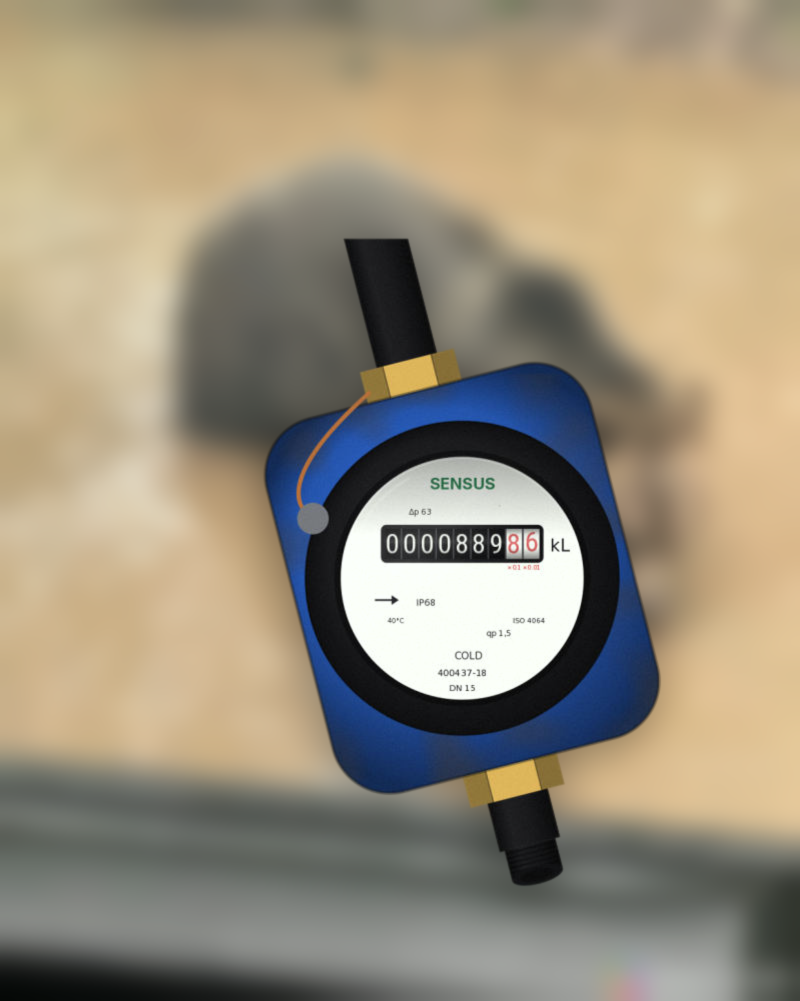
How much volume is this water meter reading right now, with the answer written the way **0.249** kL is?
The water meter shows **889.86** kL
